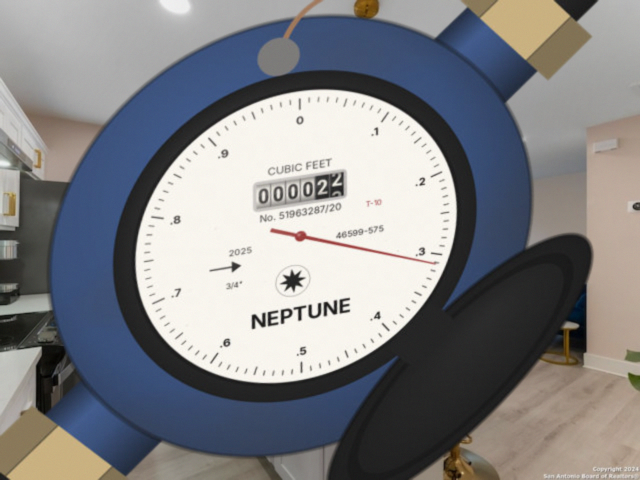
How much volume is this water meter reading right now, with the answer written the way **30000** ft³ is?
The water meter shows **22.31** ft³
